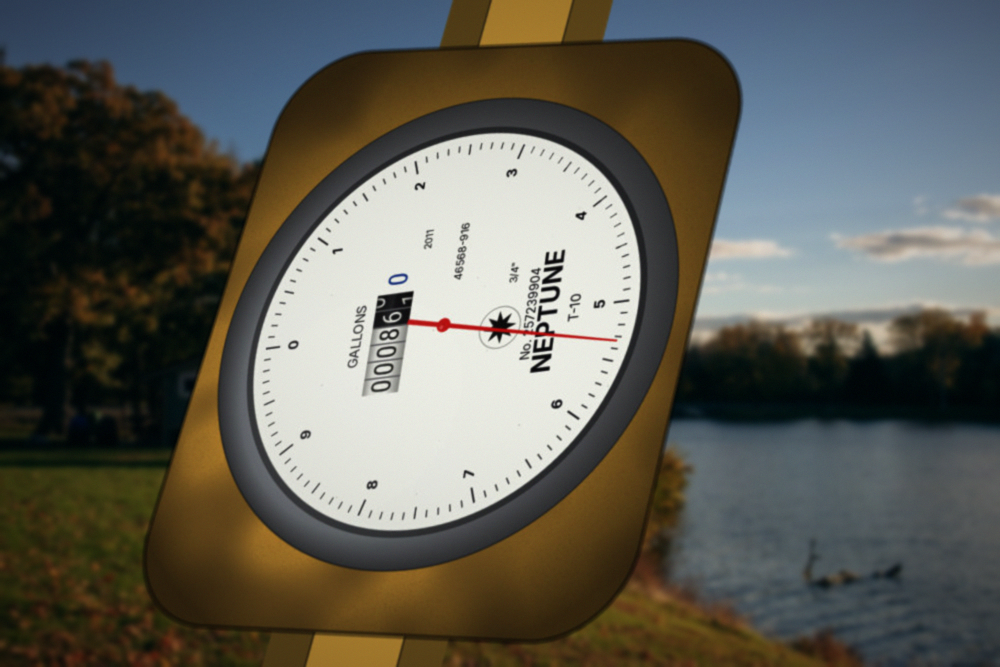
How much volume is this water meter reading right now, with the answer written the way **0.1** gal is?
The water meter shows **8605.3** gal
